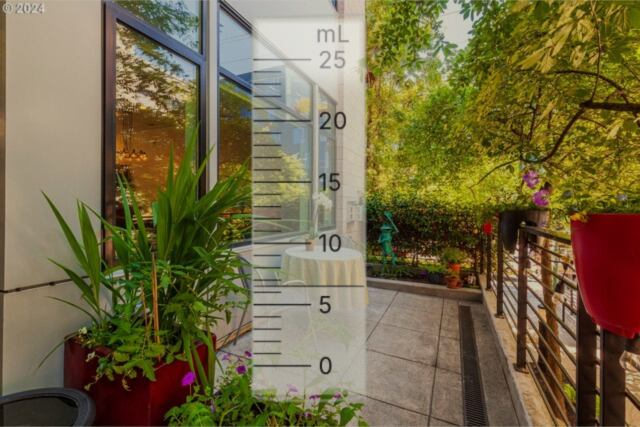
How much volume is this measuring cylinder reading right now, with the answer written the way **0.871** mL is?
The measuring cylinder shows **6.5** mL
